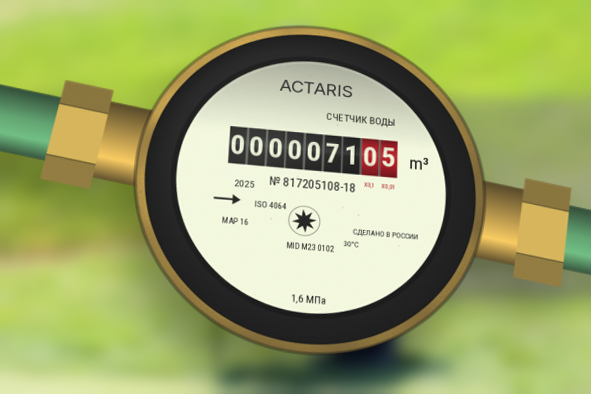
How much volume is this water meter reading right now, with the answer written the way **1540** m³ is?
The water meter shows **71.05** m³
